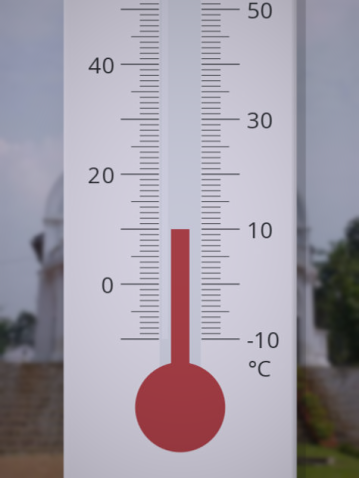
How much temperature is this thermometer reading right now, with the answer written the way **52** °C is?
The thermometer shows **10** °C
